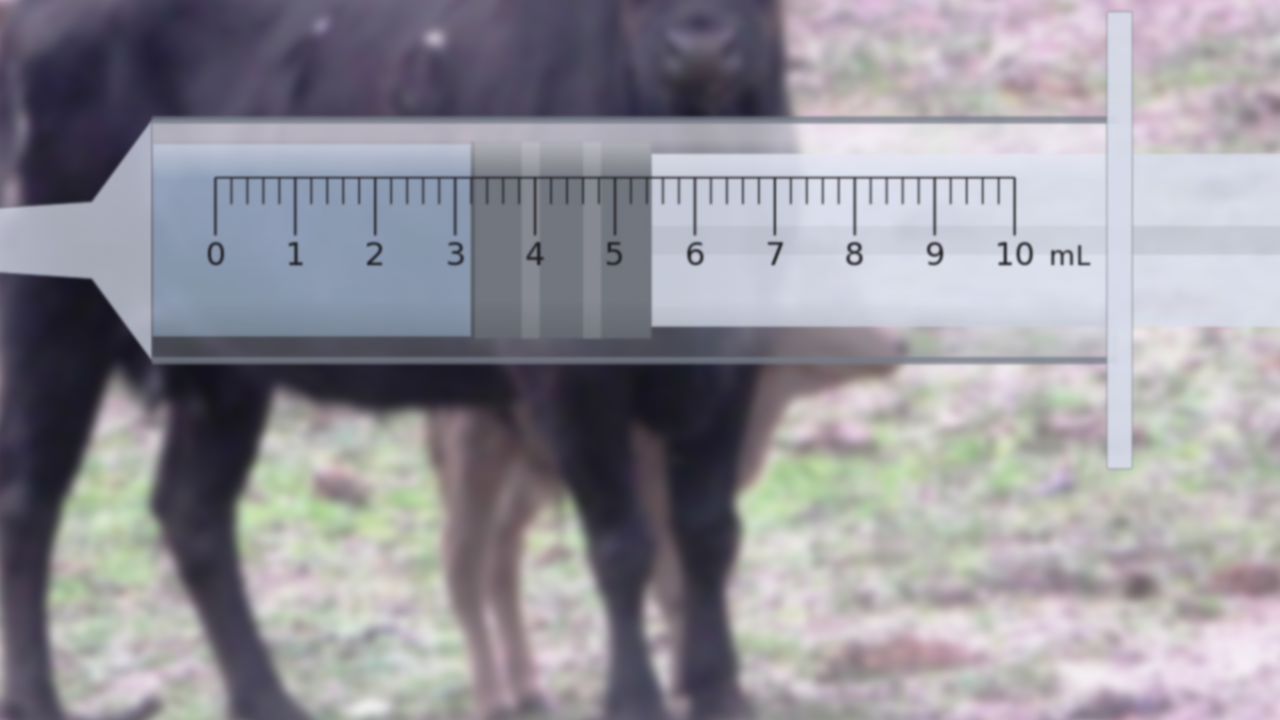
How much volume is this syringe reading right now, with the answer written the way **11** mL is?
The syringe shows **3.2** mL
